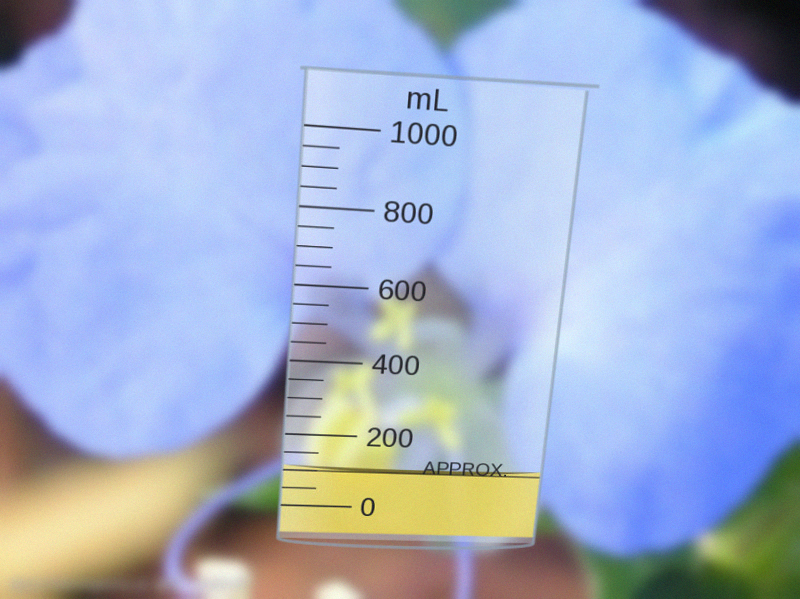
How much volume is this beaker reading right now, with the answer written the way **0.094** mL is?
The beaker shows **100** mL
